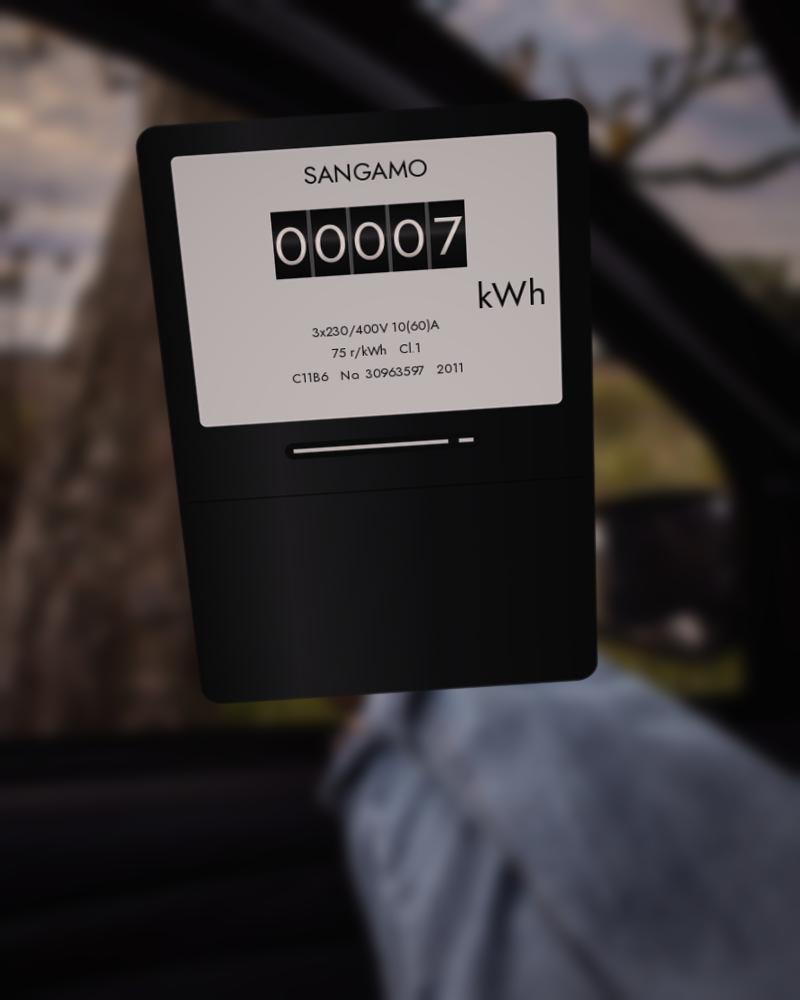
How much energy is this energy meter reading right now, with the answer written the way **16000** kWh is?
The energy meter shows **7** kWh
